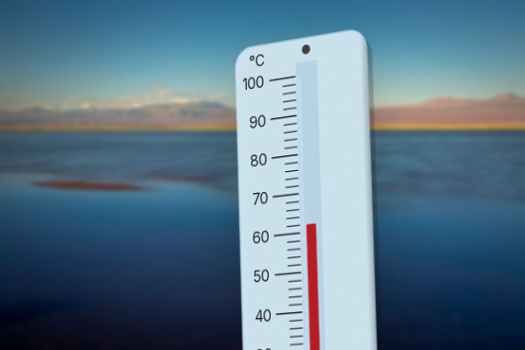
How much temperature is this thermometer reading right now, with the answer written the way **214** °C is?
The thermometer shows **62** °C
